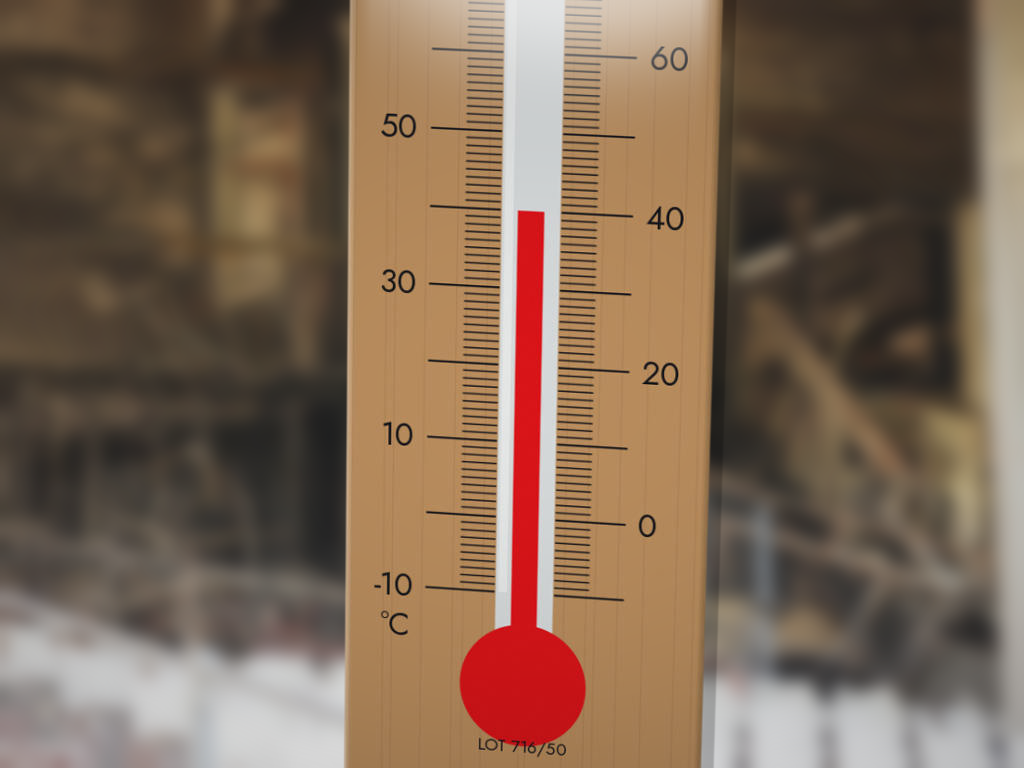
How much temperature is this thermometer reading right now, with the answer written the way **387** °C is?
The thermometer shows **40** °C
